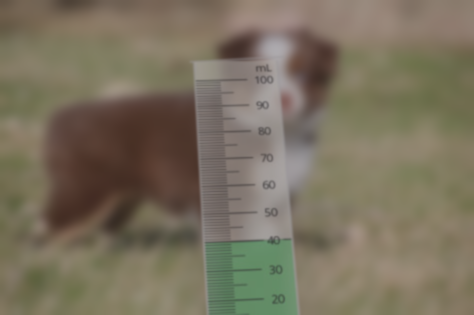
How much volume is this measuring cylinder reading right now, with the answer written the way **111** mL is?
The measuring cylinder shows **40** mL
